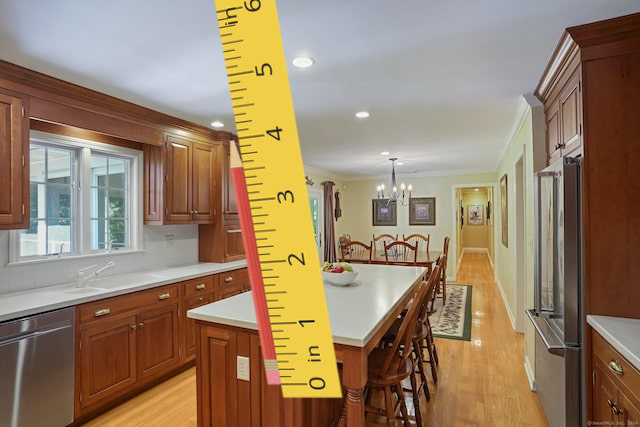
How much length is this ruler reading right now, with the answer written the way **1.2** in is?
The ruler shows **4.125** in
